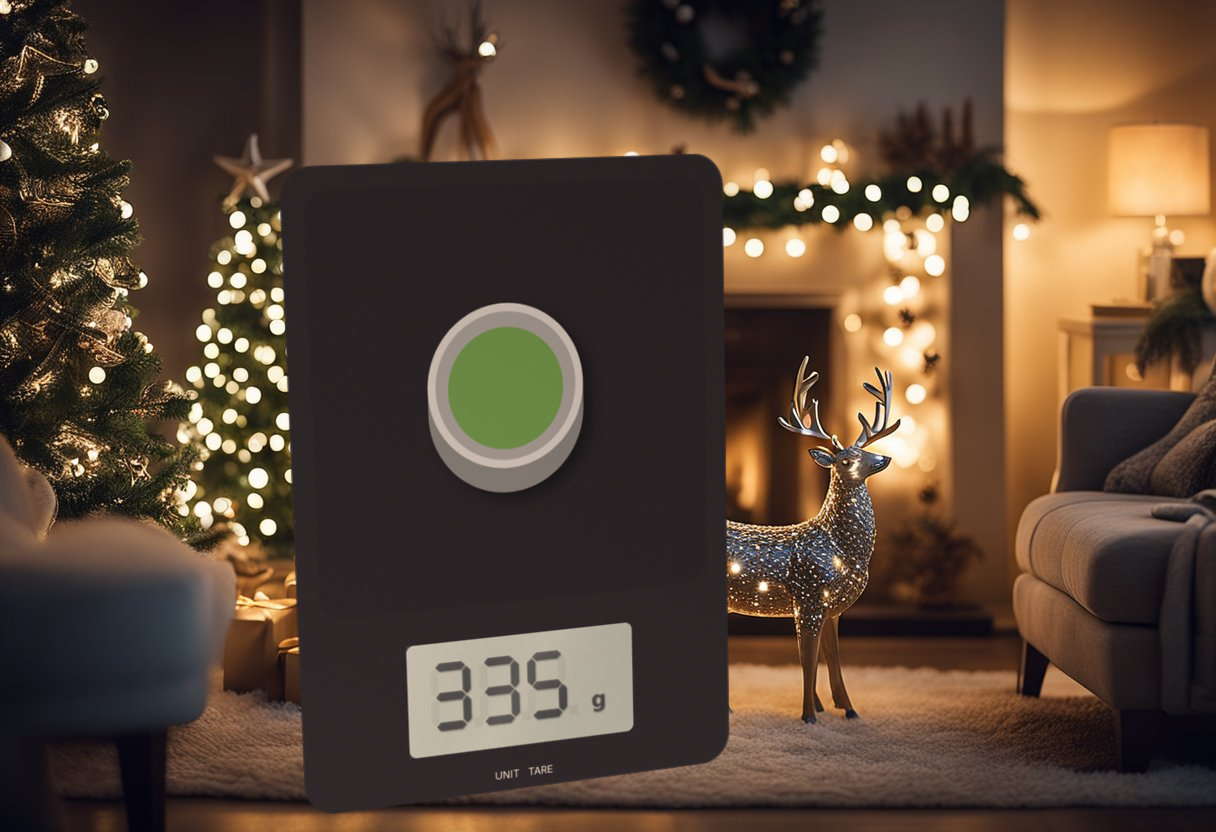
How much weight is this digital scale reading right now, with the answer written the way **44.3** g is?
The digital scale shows **335** g
